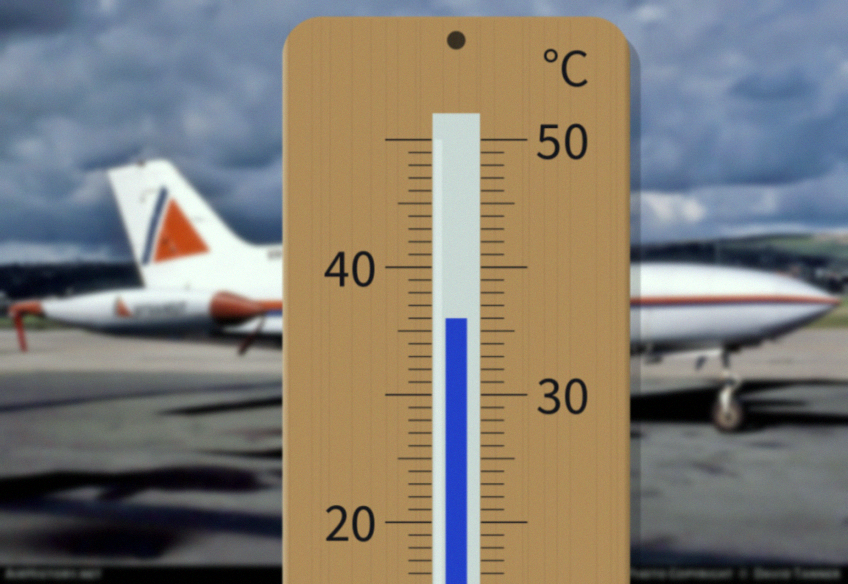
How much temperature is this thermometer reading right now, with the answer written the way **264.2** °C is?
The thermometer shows **36** °C
